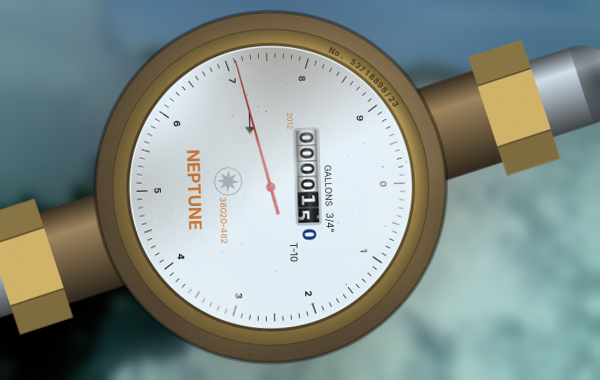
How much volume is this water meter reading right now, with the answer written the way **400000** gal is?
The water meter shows **147.1** gal
